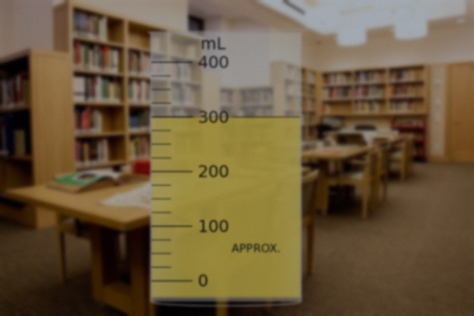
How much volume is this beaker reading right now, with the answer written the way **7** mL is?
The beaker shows **300** mL
